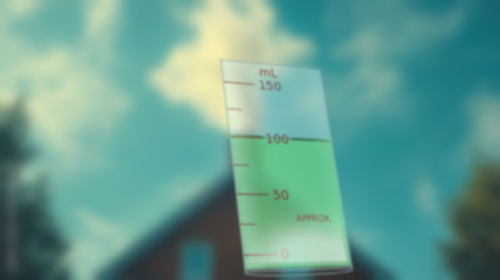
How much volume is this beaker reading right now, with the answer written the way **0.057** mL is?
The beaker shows **100** mL
